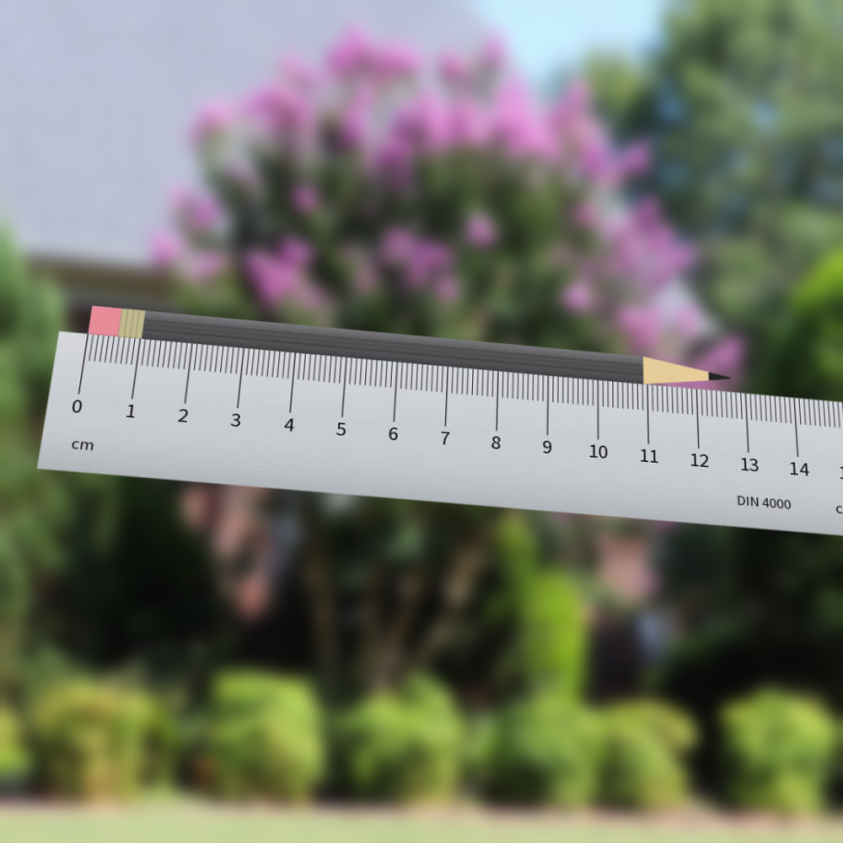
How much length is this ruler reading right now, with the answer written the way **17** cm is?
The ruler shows **12.7** cm
